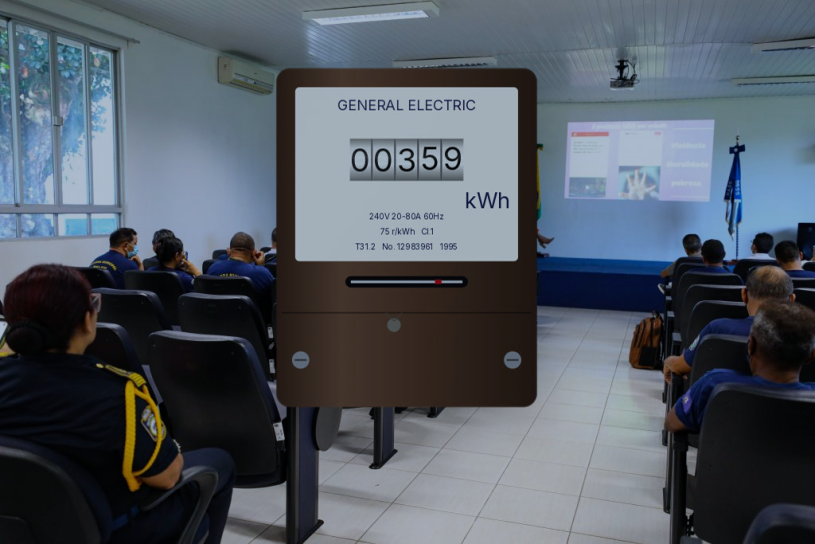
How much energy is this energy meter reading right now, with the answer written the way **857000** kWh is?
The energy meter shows **359** kWh
